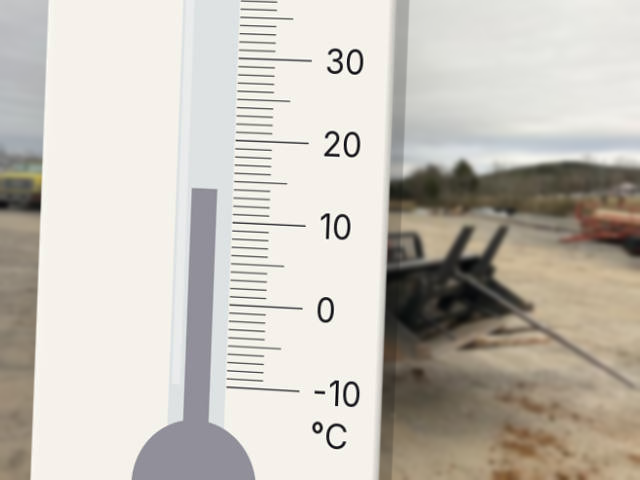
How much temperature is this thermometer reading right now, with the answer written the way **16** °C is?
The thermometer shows **14** °C
